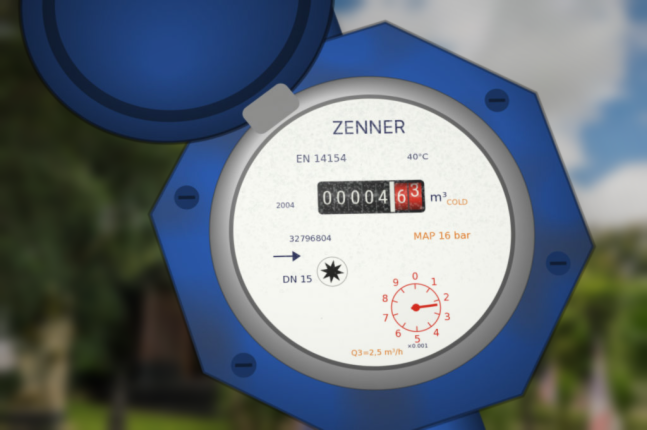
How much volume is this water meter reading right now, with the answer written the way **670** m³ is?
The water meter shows **4.632** m³
